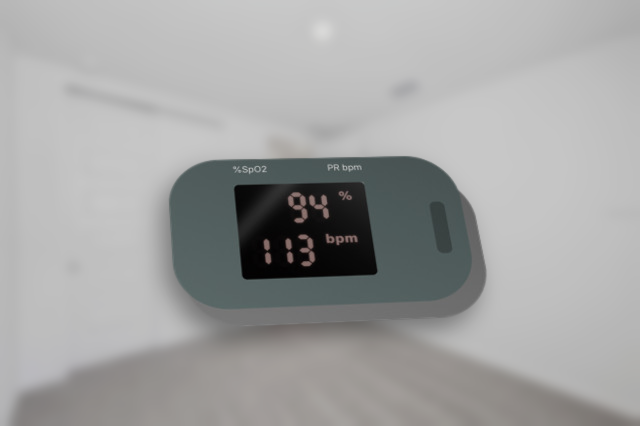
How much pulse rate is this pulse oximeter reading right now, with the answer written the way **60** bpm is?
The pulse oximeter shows **113** bpm
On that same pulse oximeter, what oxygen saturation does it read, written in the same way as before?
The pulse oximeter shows **94** %
